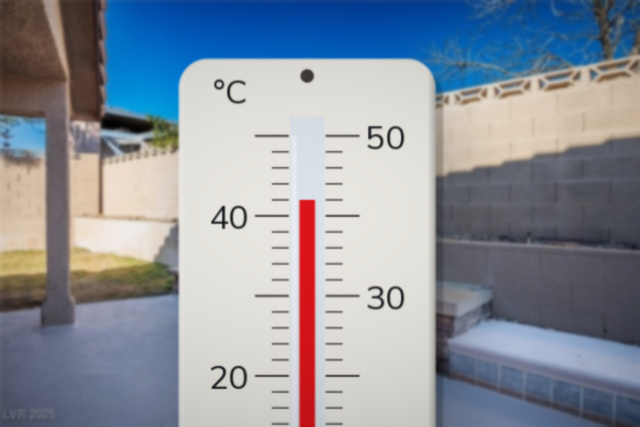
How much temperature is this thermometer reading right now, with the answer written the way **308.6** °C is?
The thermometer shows **42** °C
